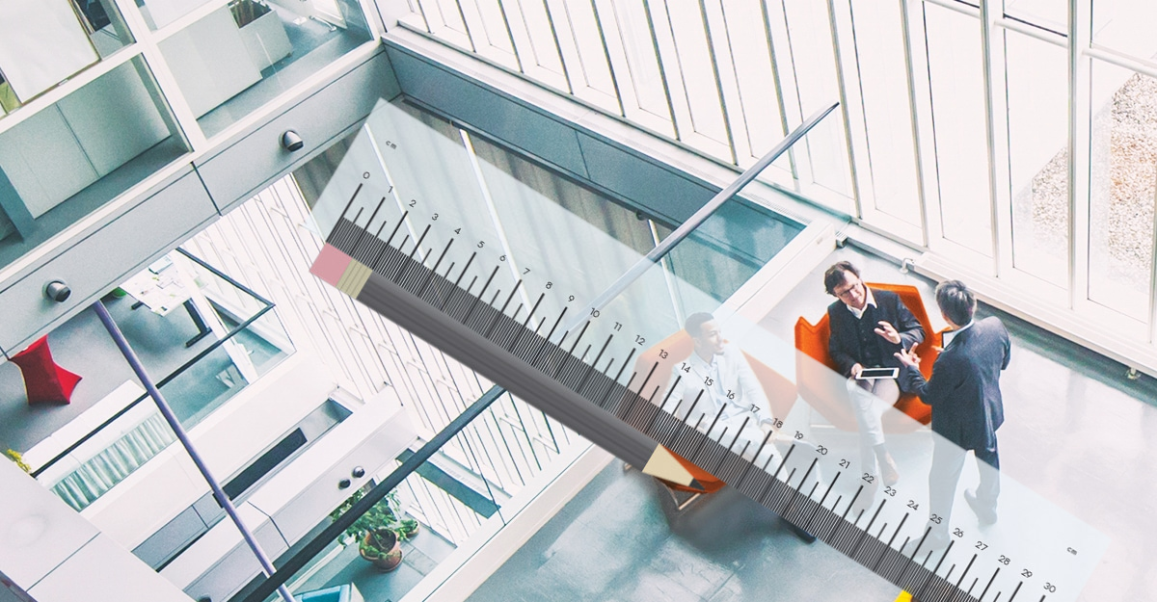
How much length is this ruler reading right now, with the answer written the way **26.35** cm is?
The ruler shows **17** cm
